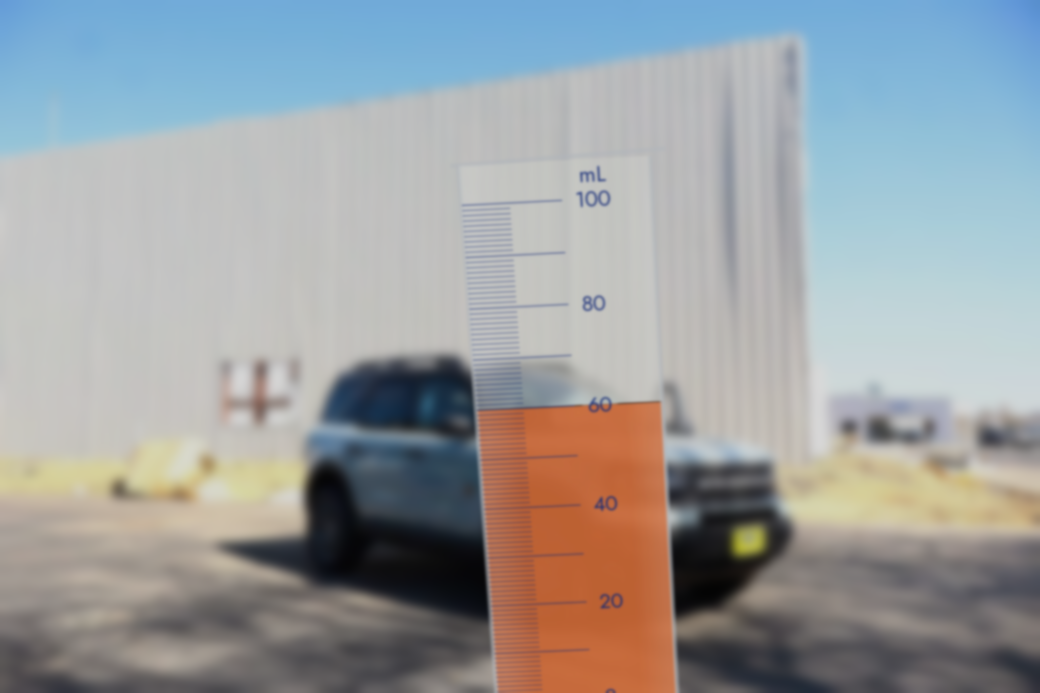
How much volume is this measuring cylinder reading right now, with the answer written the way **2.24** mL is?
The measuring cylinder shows **60** mL
